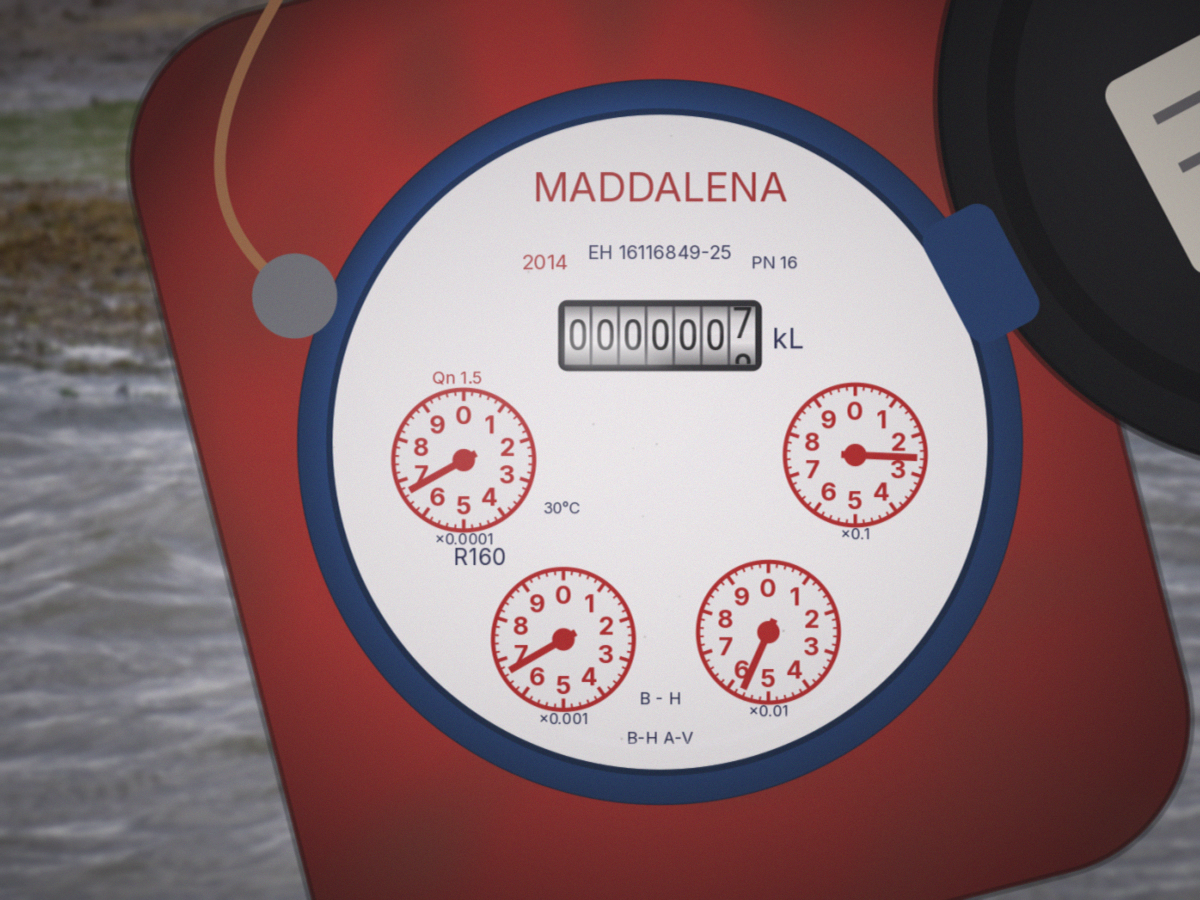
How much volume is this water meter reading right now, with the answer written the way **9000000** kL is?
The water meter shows **7.2566** kL
